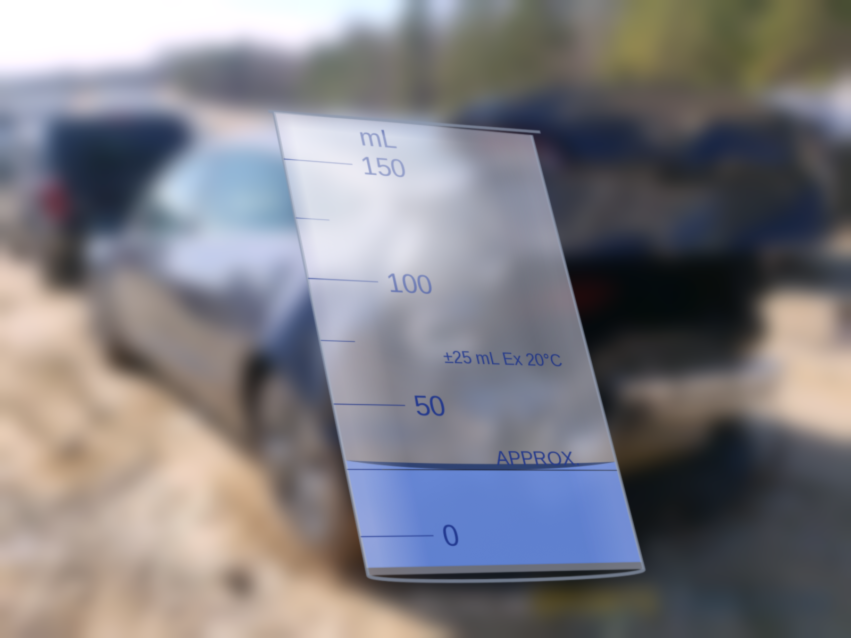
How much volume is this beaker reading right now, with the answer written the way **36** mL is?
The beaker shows **25** mL
